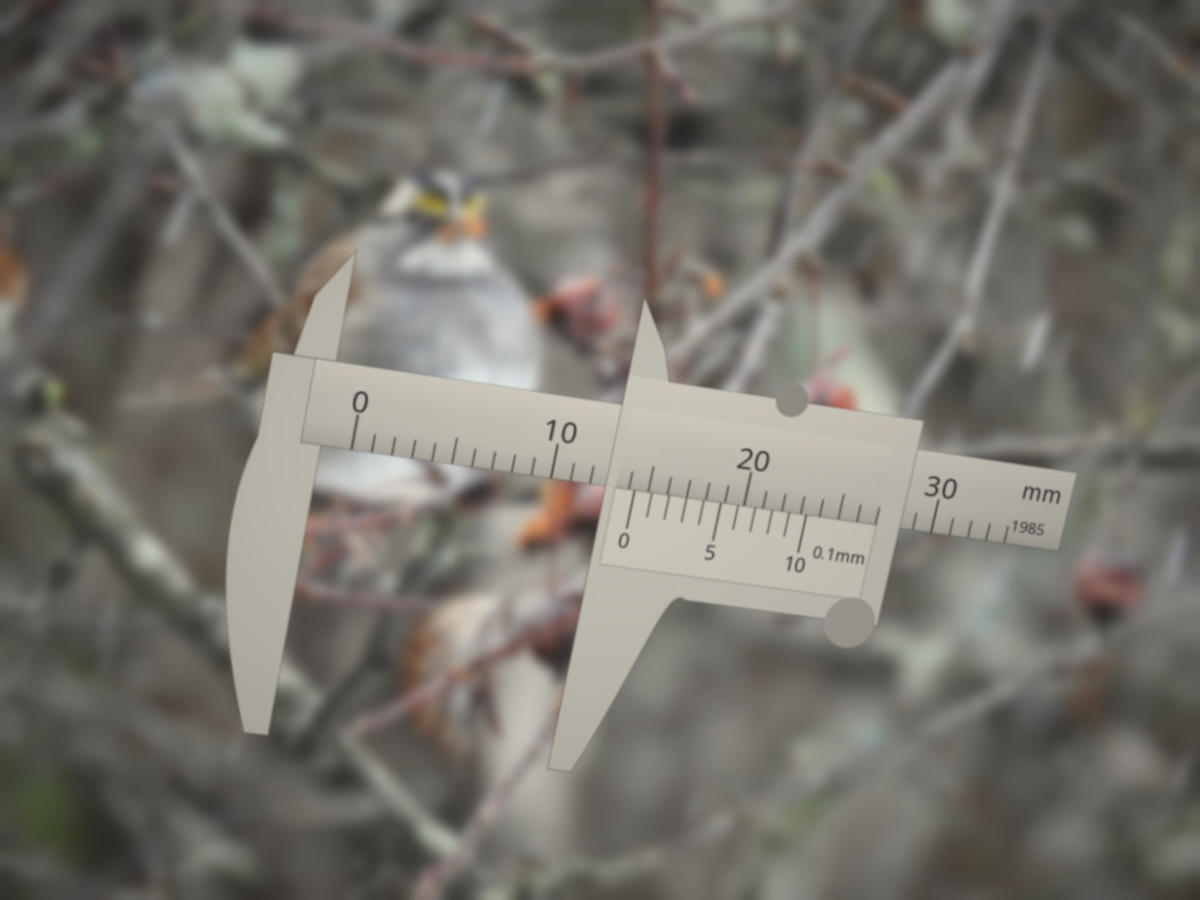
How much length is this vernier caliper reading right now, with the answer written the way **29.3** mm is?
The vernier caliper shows **14.3** mm
